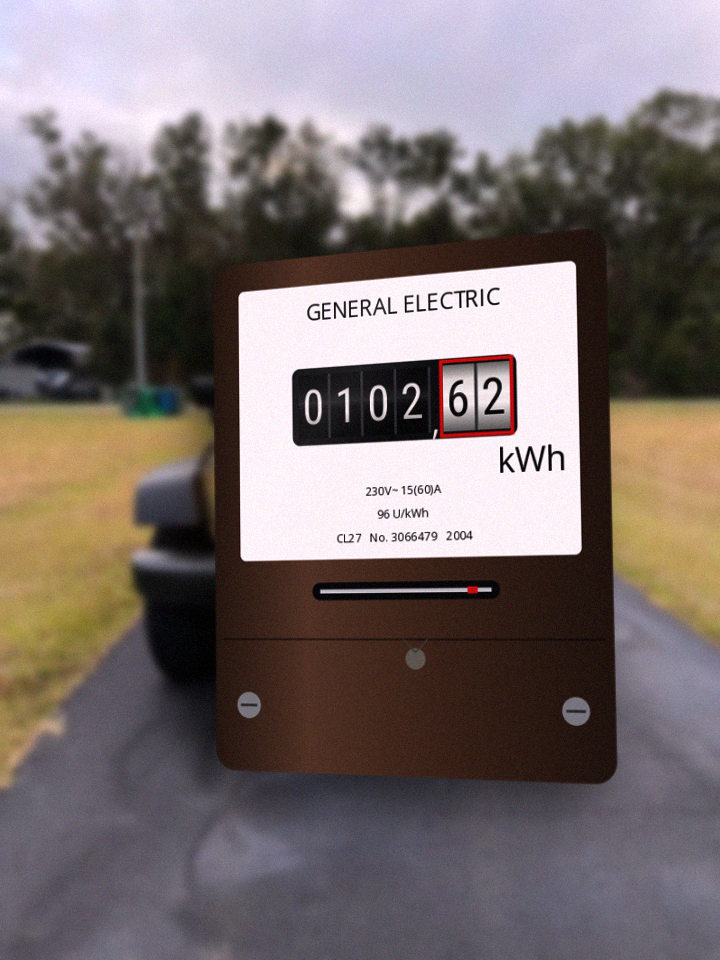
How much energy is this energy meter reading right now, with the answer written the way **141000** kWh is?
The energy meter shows **102.62** kWh
